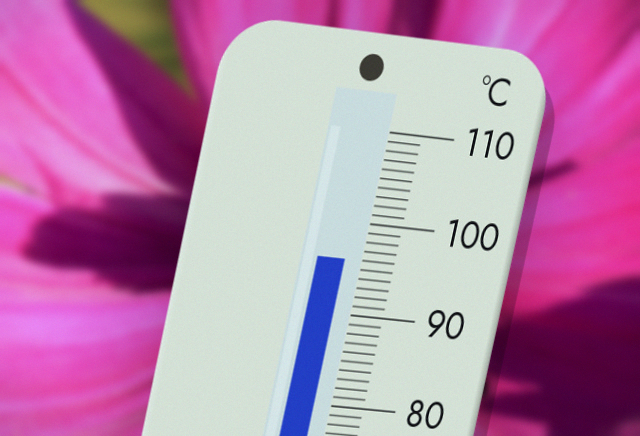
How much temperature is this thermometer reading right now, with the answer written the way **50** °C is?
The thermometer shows **96** °C
